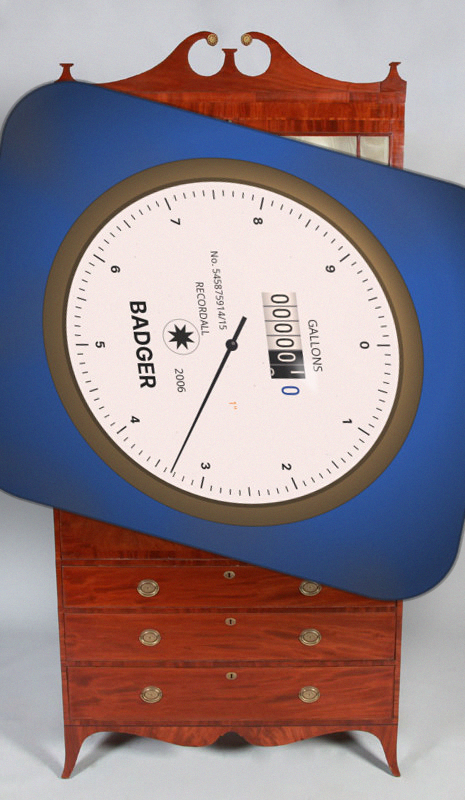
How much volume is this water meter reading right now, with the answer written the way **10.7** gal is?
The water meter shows **13.3** gal
